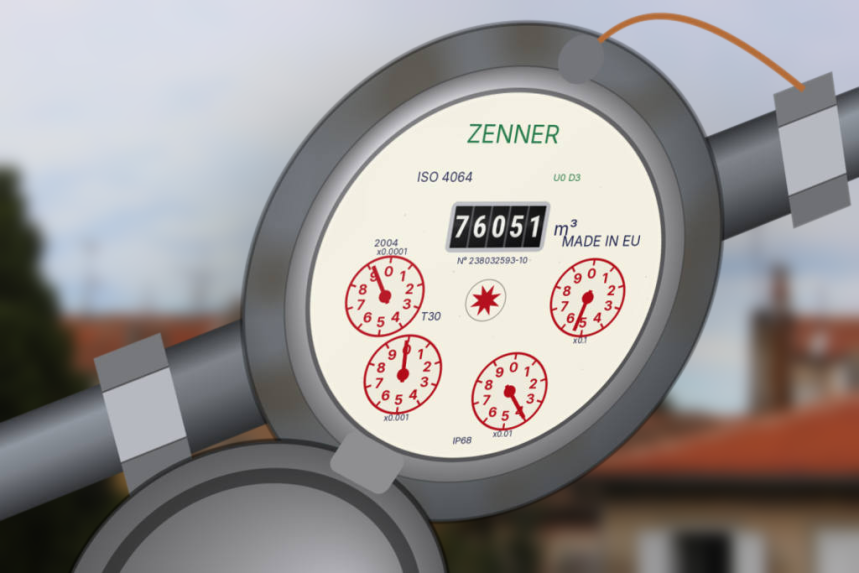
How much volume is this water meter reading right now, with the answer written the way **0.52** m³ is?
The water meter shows **76051.5399** m³
